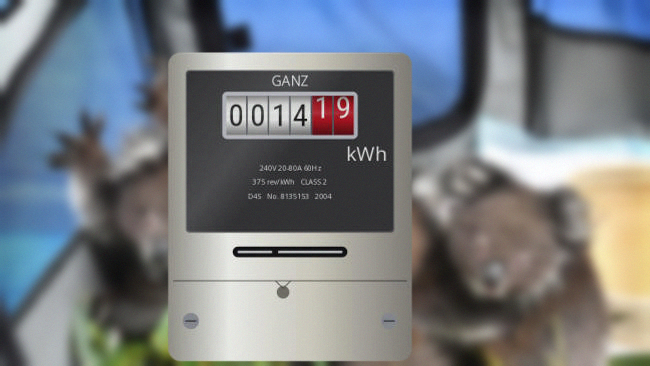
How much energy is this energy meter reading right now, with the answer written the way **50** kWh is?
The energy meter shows **14.19** kWh
